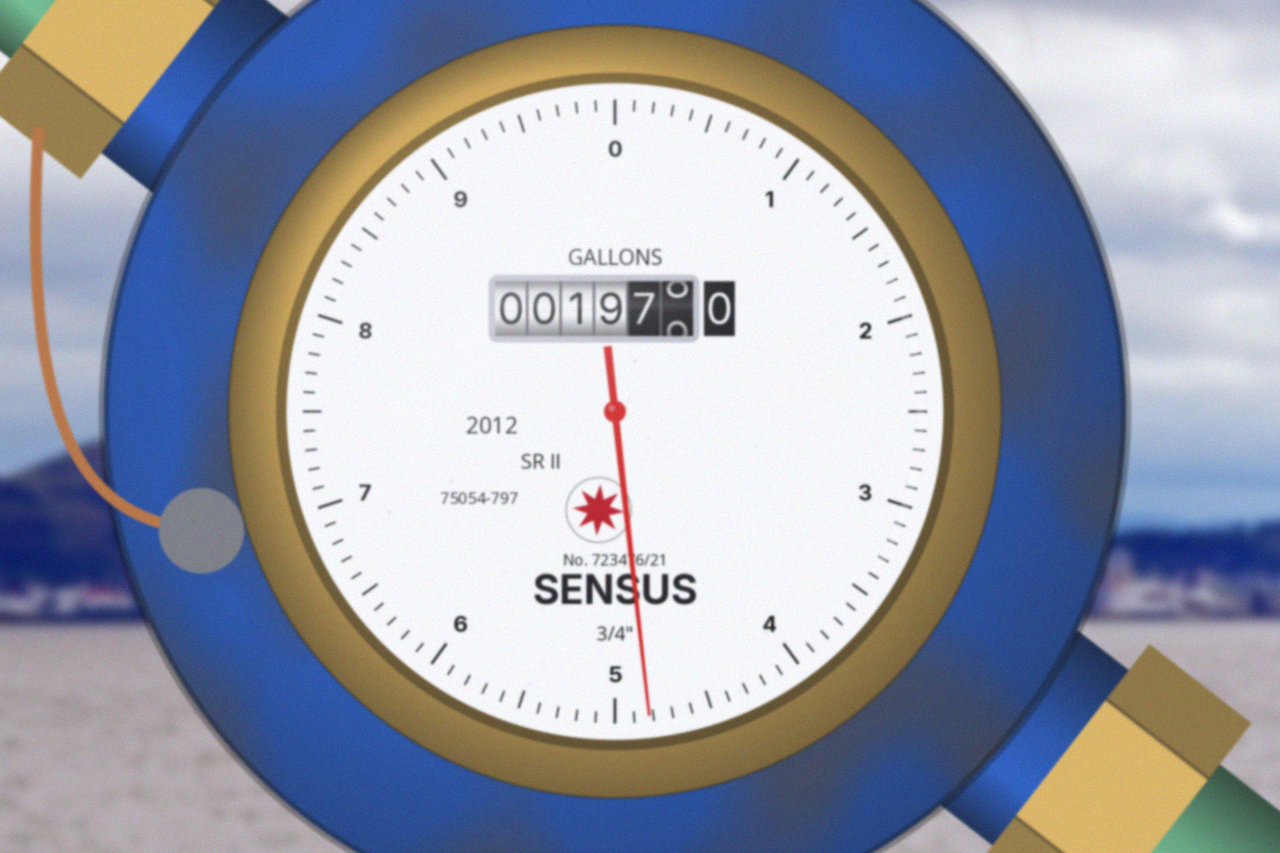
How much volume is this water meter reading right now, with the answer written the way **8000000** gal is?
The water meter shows **19784.8** gal
